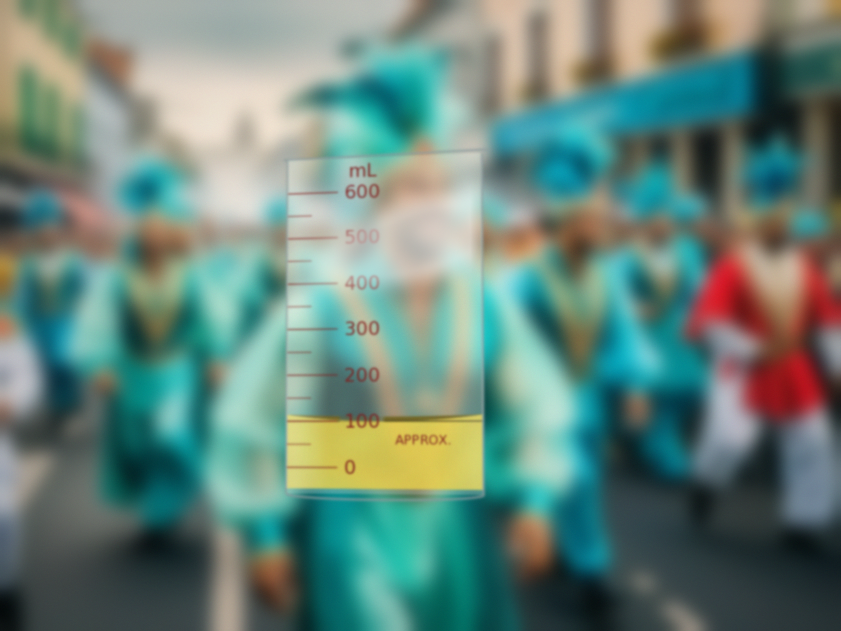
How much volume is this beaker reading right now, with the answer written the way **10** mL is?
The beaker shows **100** mL
